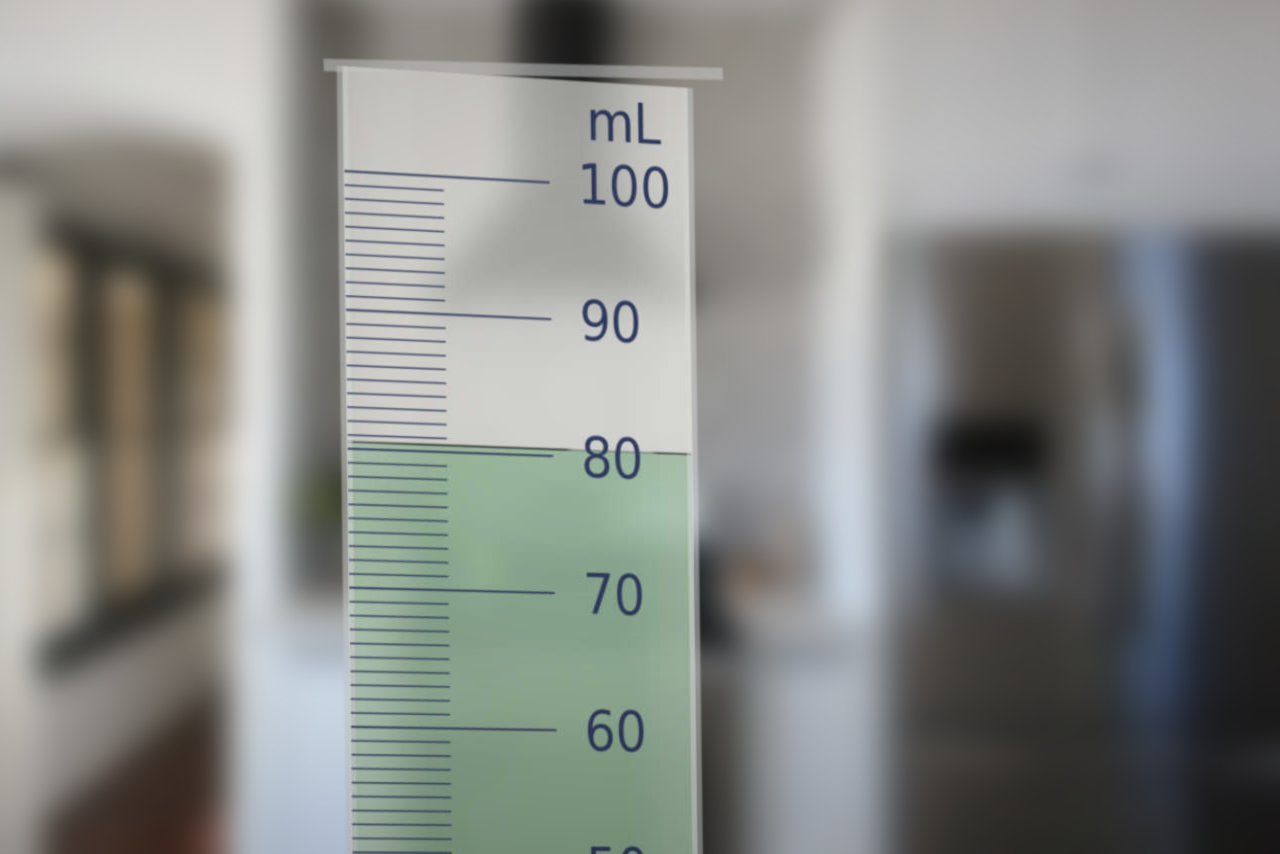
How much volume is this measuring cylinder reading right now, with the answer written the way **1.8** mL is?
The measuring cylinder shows **80.5** mL
